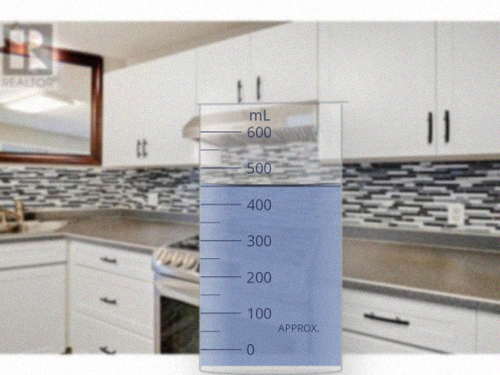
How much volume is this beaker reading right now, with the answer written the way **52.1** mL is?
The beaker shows **450** mL
